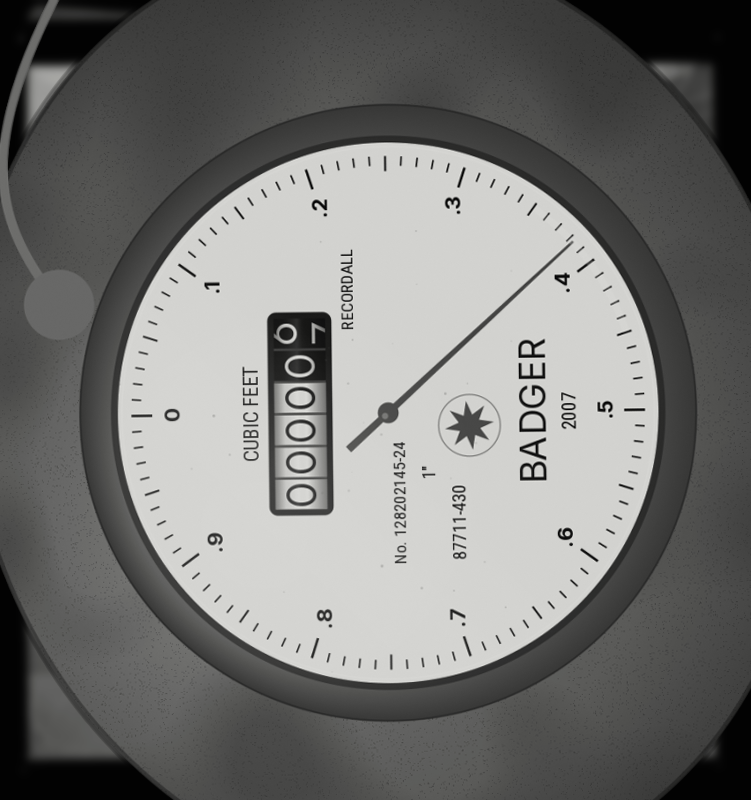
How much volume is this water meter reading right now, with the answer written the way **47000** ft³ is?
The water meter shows **6.38** ft³
